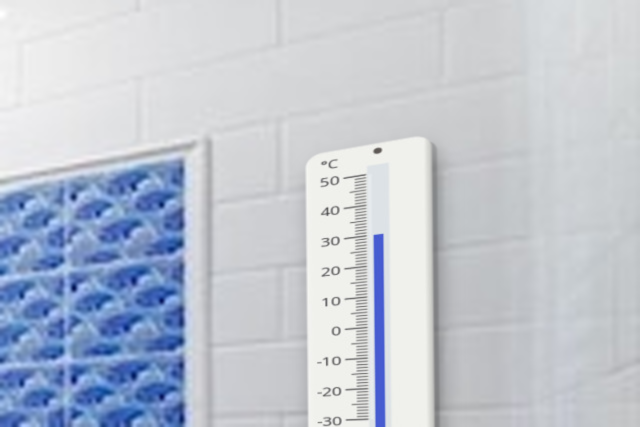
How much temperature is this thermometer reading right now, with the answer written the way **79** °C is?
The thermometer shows **30** °C
